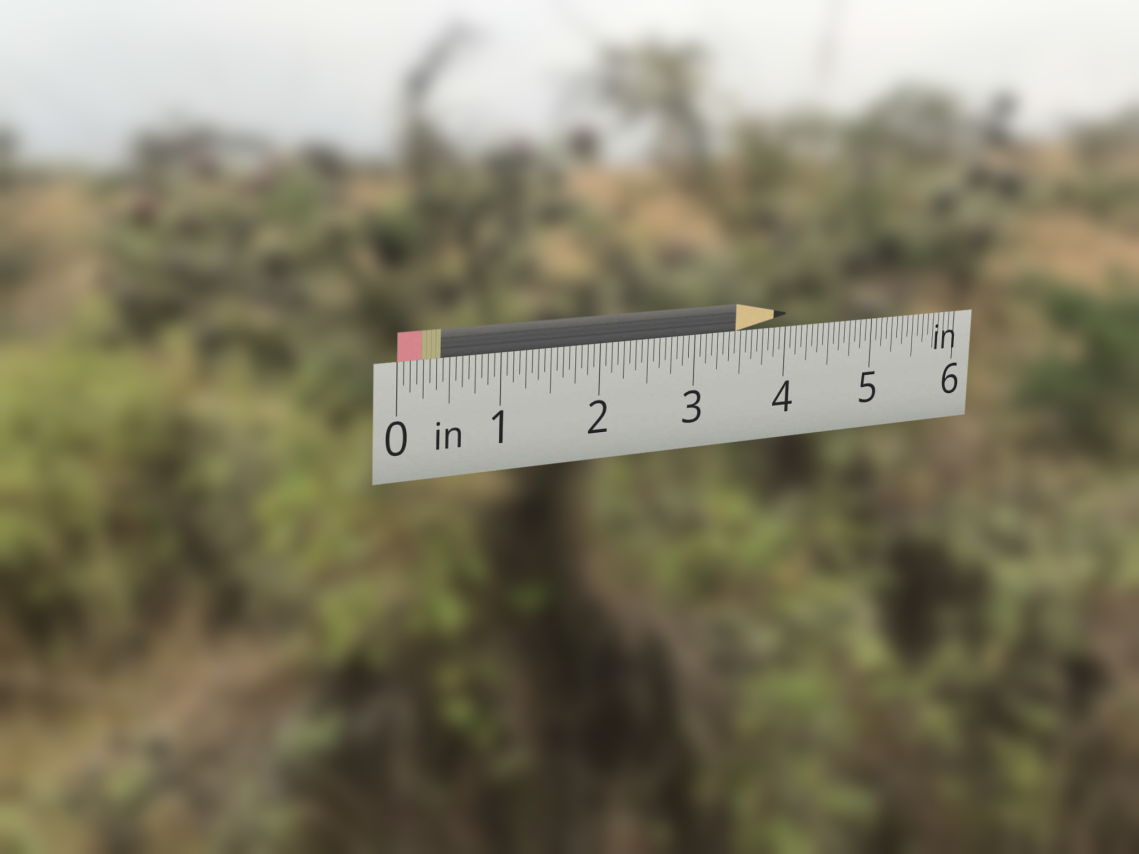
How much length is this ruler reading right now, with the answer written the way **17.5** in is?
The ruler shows **4** in
